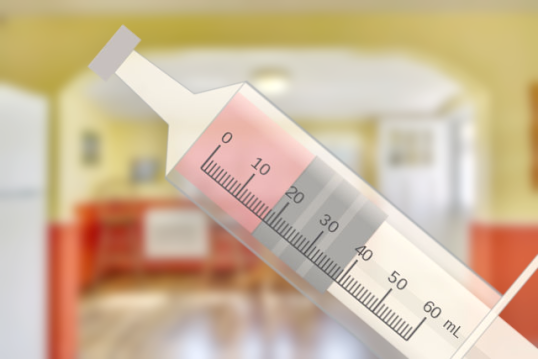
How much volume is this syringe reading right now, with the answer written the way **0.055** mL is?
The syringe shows **18** mL
